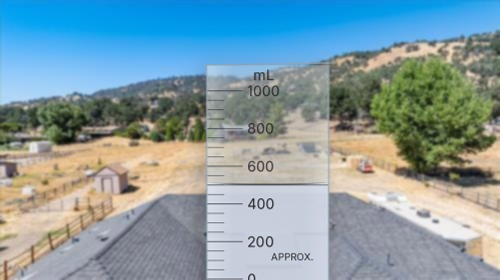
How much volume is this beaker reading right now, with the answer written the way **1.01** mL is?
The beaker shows **500** mL
